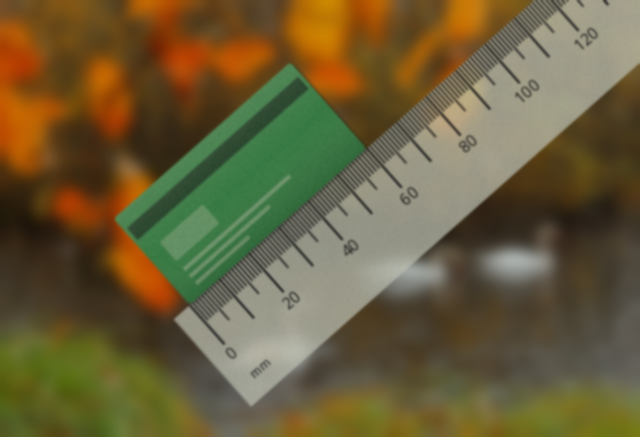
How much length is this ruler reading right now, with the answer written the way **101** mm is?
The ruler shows **60** mm
